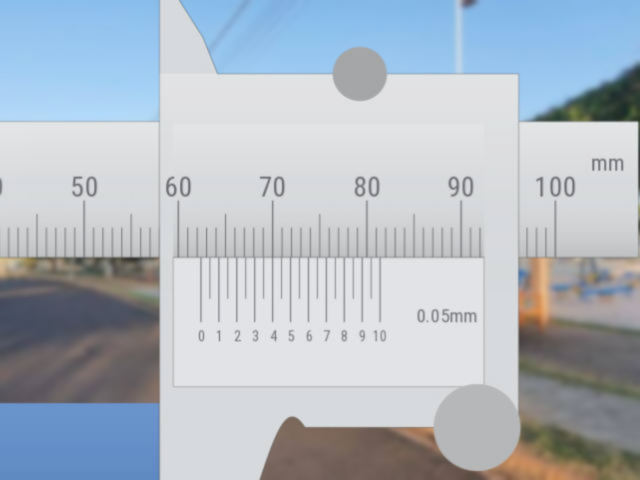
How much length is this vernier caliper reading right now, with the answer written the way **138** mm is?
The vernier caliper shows **62.4** mm
